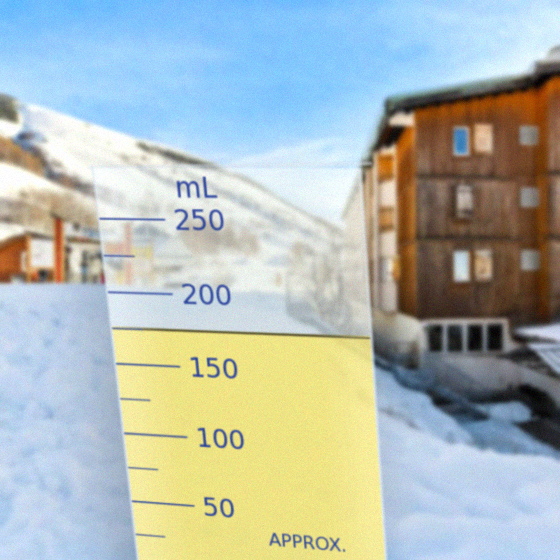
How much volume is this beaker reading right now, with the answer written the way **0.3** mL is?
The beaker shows **175** mL
